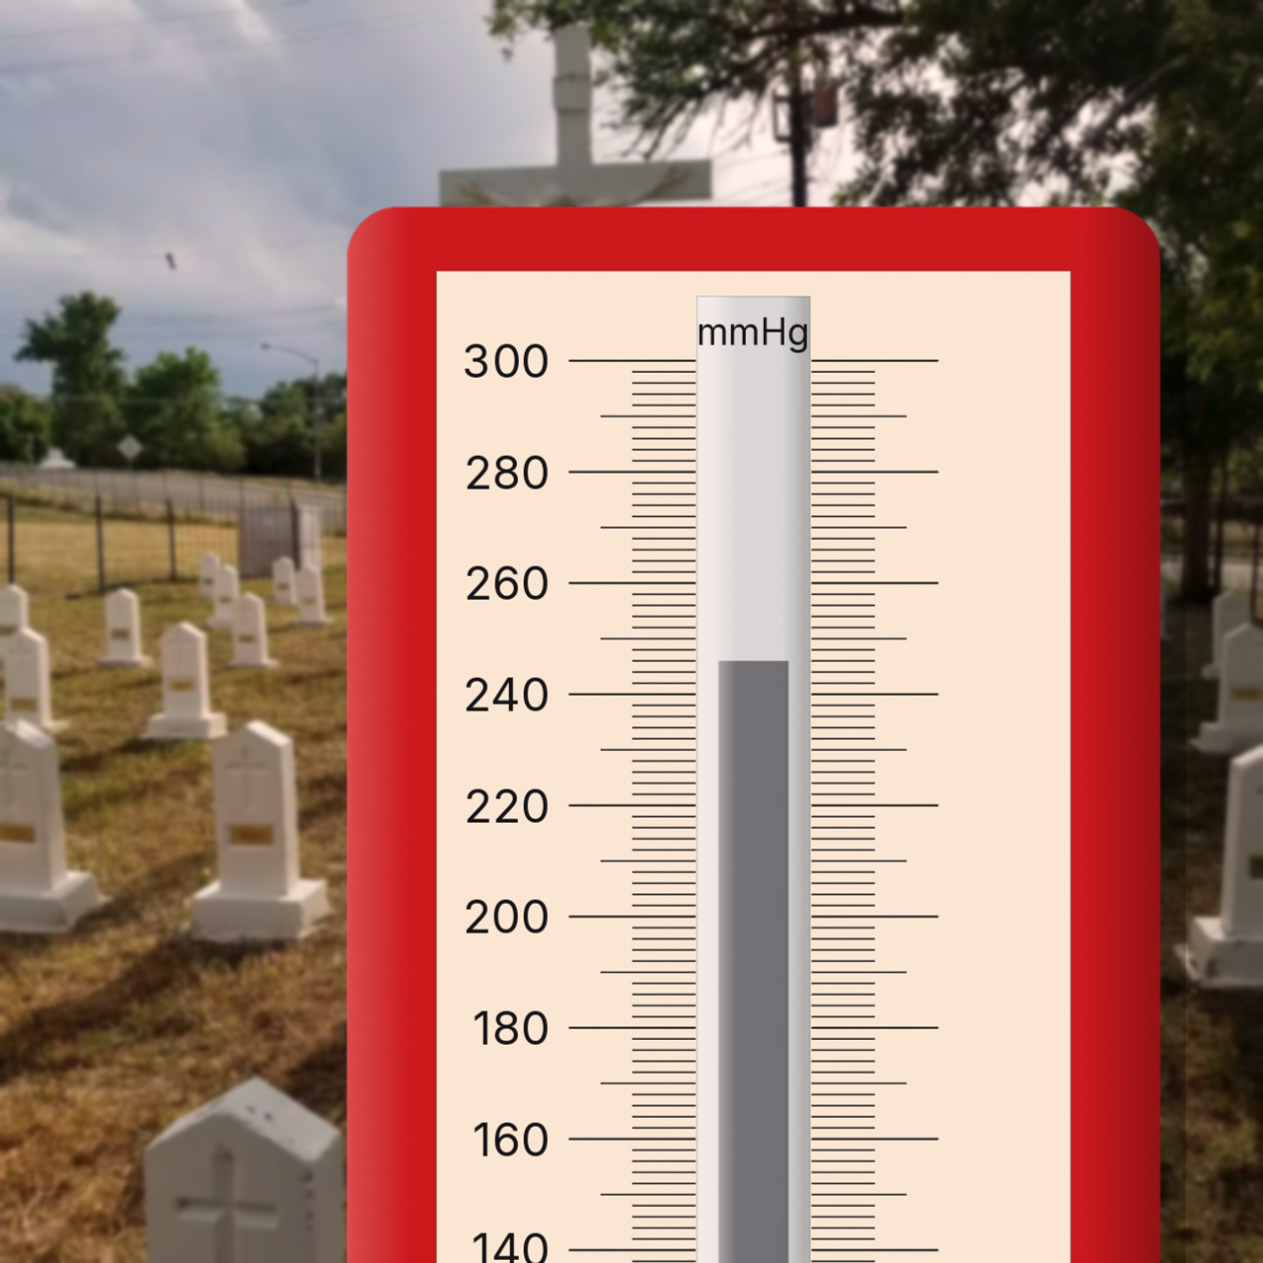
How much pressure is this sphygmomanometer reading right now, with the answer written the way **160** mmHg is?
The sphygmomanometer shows **246** mmHg
